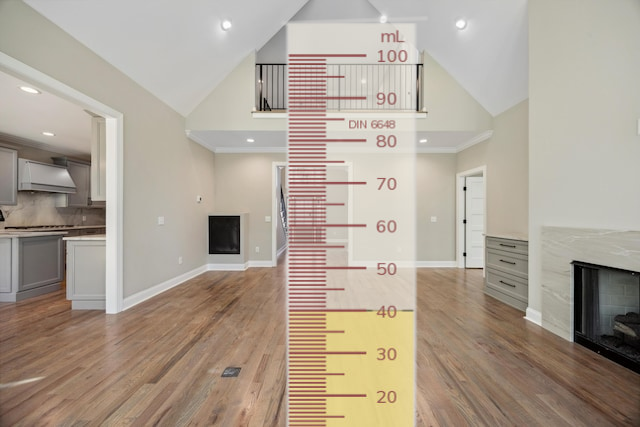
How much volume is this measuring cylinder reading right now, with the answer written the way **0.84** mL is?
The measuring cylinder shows **40** mL
